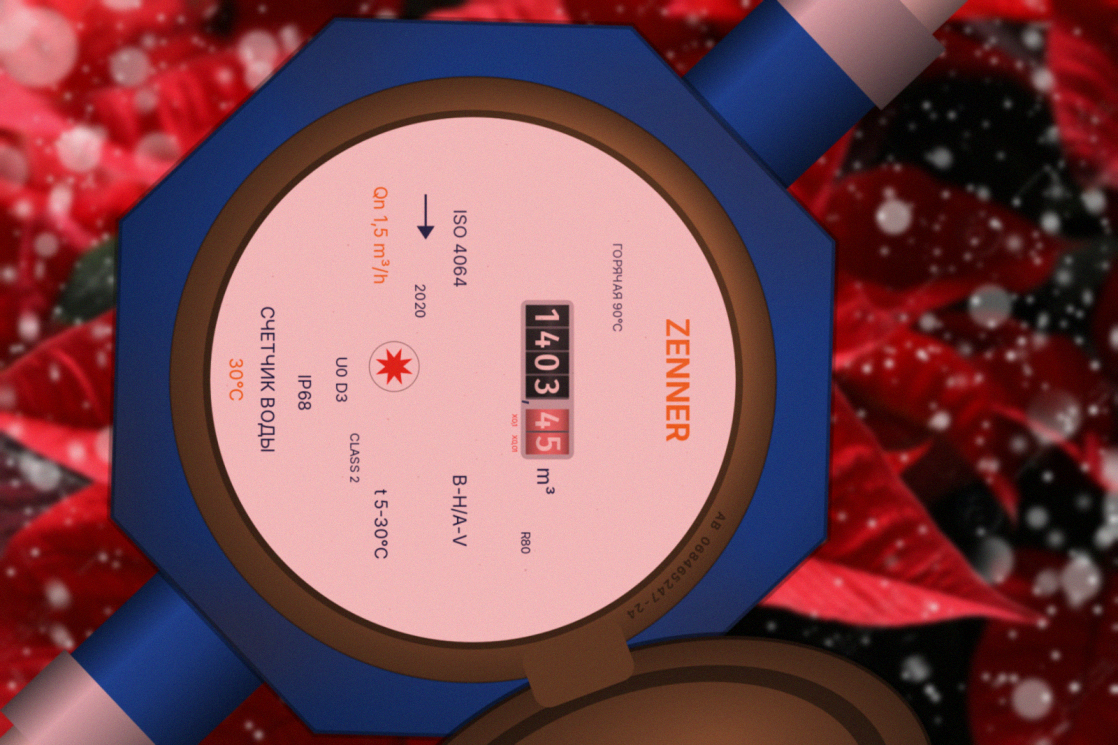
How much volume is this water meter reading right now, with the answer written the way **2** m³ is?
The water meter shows **1403.45** m³
